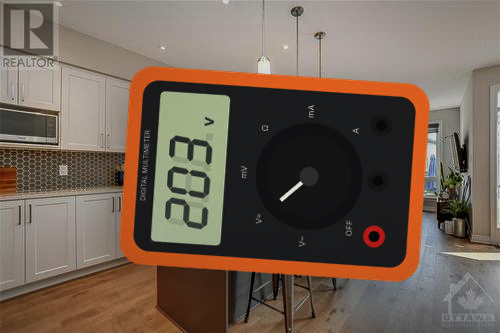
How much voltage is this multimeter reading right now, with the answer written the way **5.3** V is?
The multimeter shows **203** V
